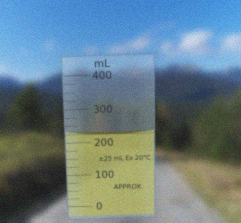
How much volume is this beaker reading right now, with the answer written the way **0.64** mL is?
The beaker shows **225** mL
